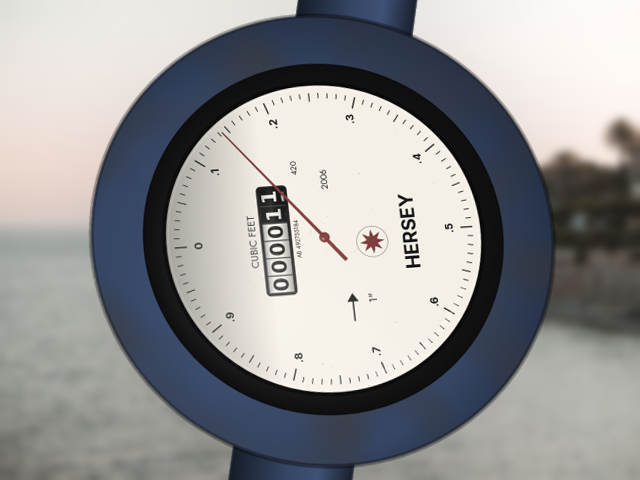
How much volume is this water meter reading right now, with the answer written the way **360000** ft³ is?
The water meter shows **11.14** ft³
